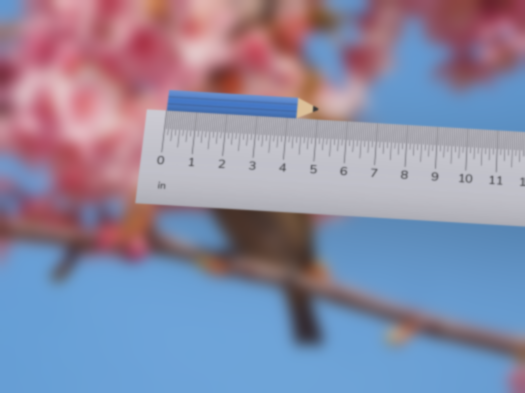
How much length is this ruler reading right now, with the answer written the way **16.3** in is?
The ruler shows **5** in
